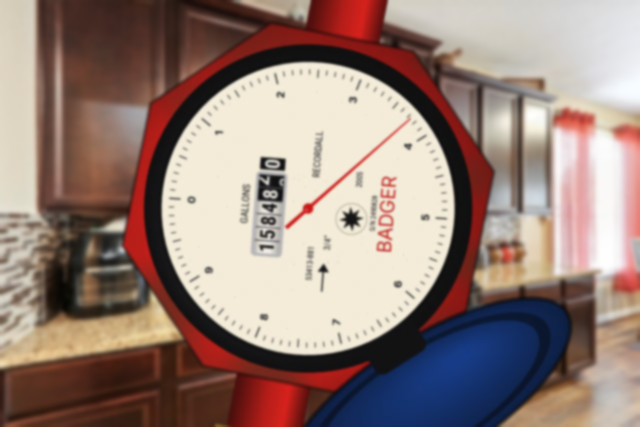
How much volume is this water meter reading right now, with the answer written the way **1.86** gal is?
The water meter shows **1584823.7** gal
